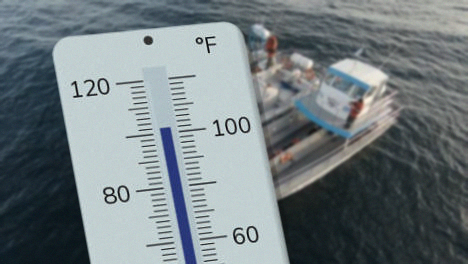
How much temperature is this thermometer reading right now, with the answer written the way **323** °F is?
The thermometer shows **102** °F
